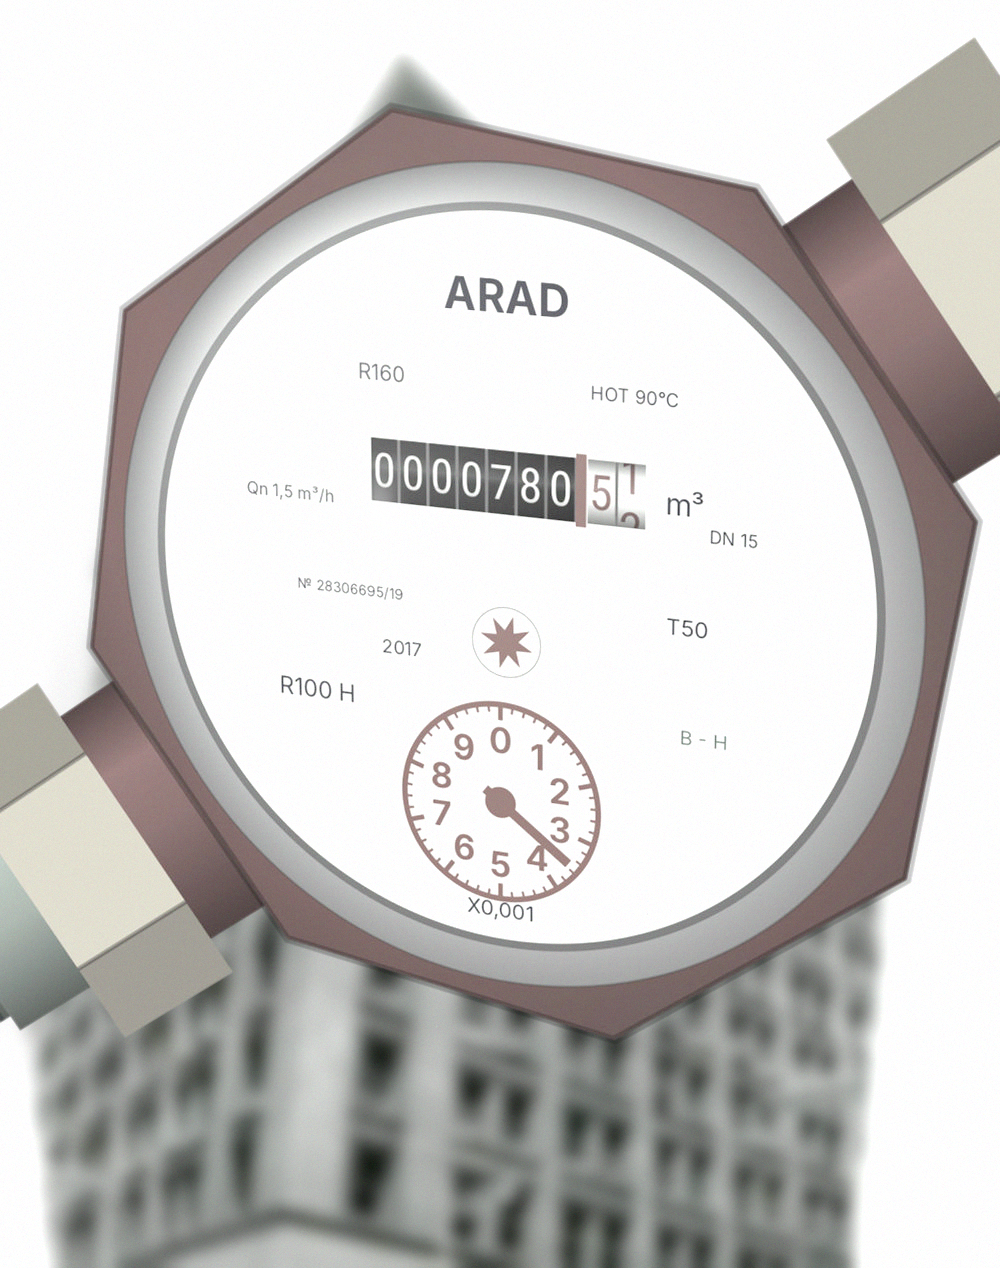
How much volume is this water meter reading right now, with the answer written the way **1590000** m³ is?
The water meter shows **780.513** m³
